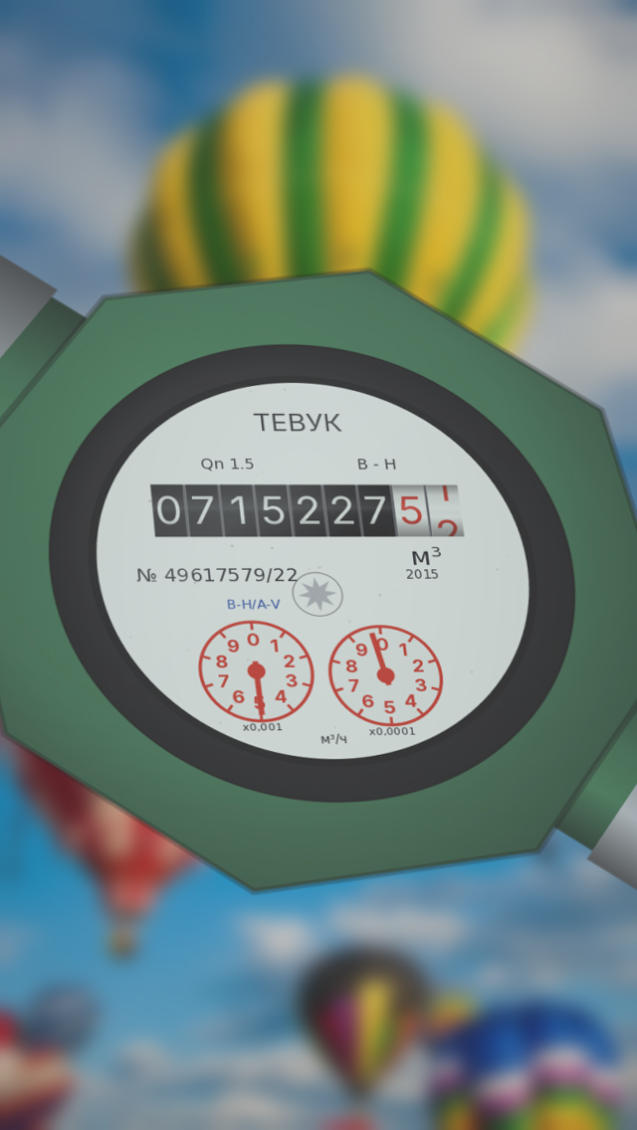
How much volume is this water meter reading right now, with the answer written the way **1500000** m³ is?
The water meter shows **715227.5149** m³
